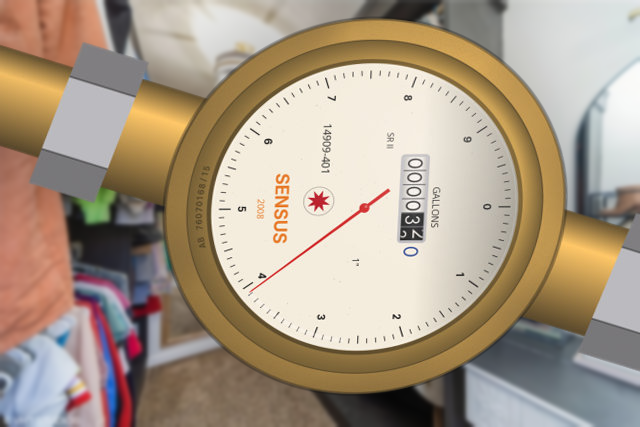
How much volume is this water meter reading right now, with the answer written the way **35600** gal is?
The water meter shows **323.9** gal
